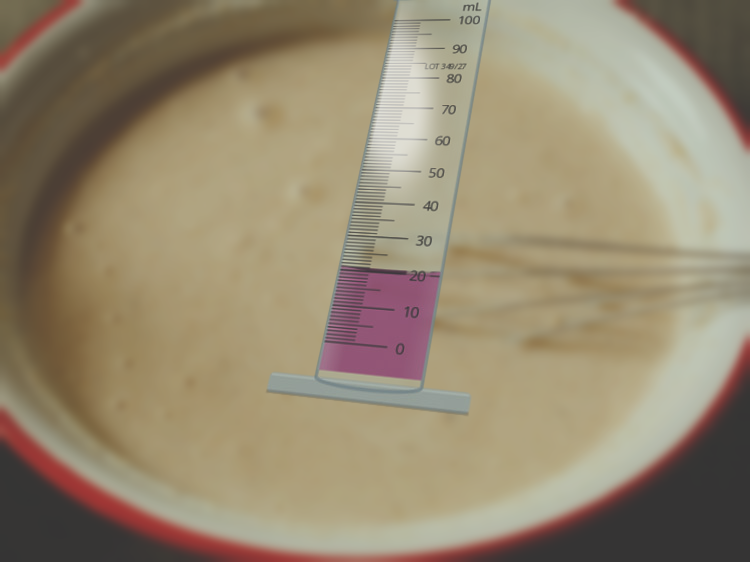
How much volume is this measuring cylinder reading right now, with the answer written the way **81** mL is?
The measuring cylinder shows **20** mL
